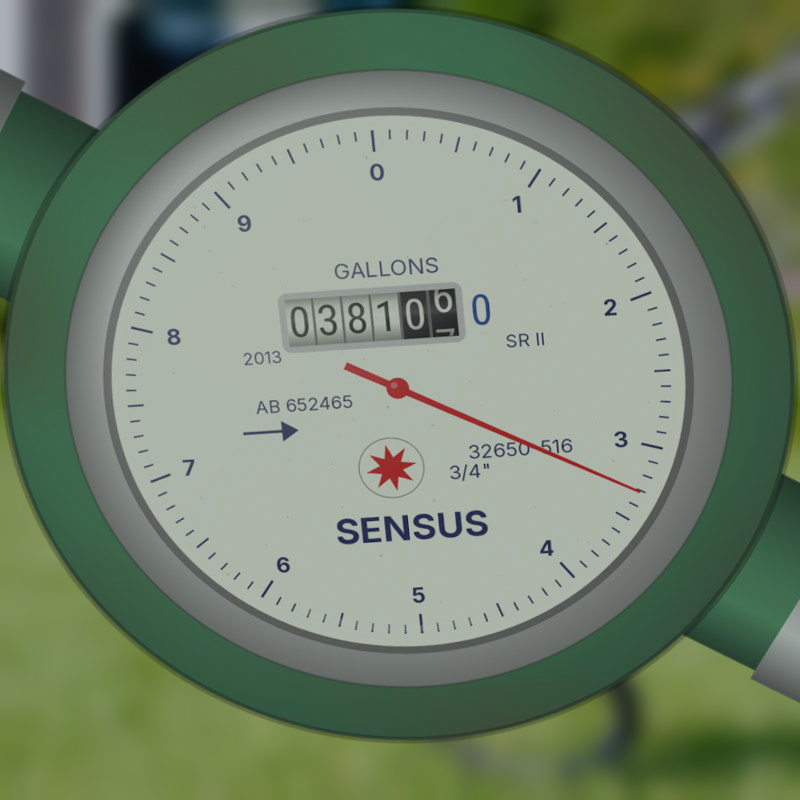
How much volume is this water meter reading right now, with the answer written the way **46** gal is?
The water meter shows **381063.3** gal
